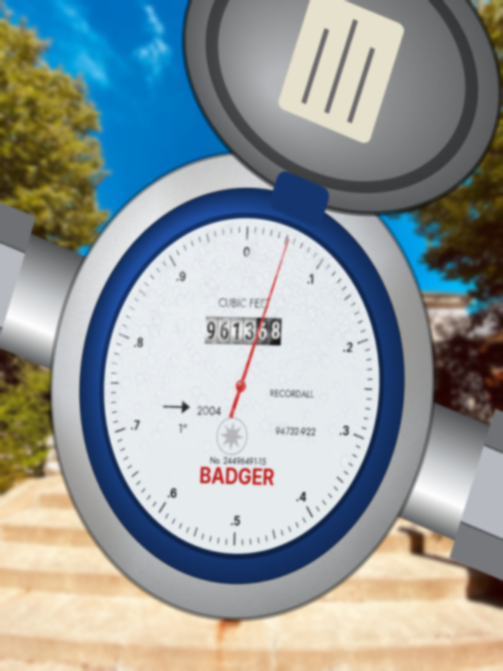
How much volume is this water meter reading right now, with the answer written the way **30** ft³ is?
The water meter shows **961368.05** ft³
